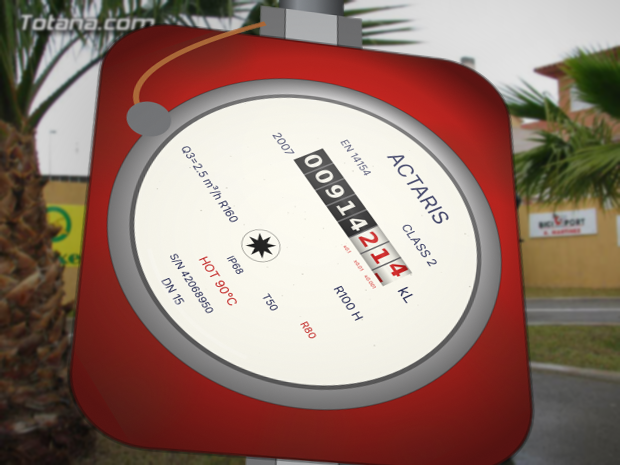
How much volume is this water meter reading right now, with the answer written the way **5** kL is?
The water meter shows **914.214** kL
